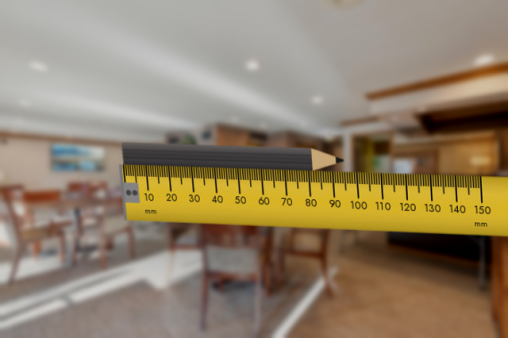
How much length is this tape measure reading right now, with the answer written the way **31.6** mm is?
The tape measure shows **95** mm
